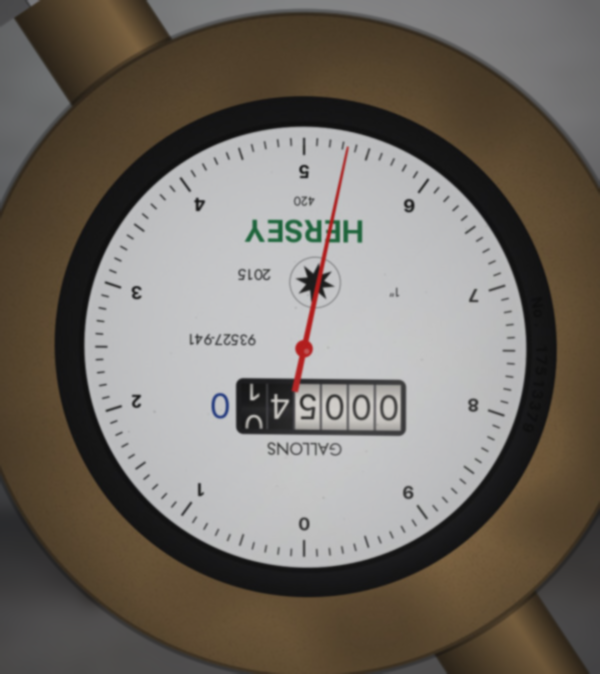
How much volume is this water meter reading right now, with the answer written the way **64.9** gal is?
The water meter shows **5405.3** gal
